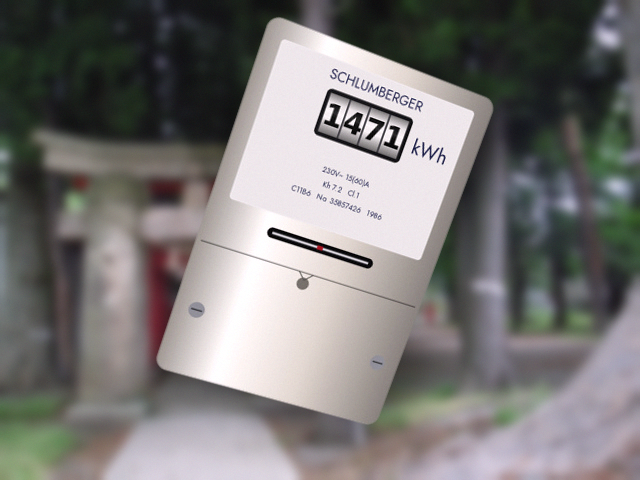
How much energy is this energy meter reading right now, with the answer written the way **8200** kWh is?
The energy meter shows **1471** kWh
